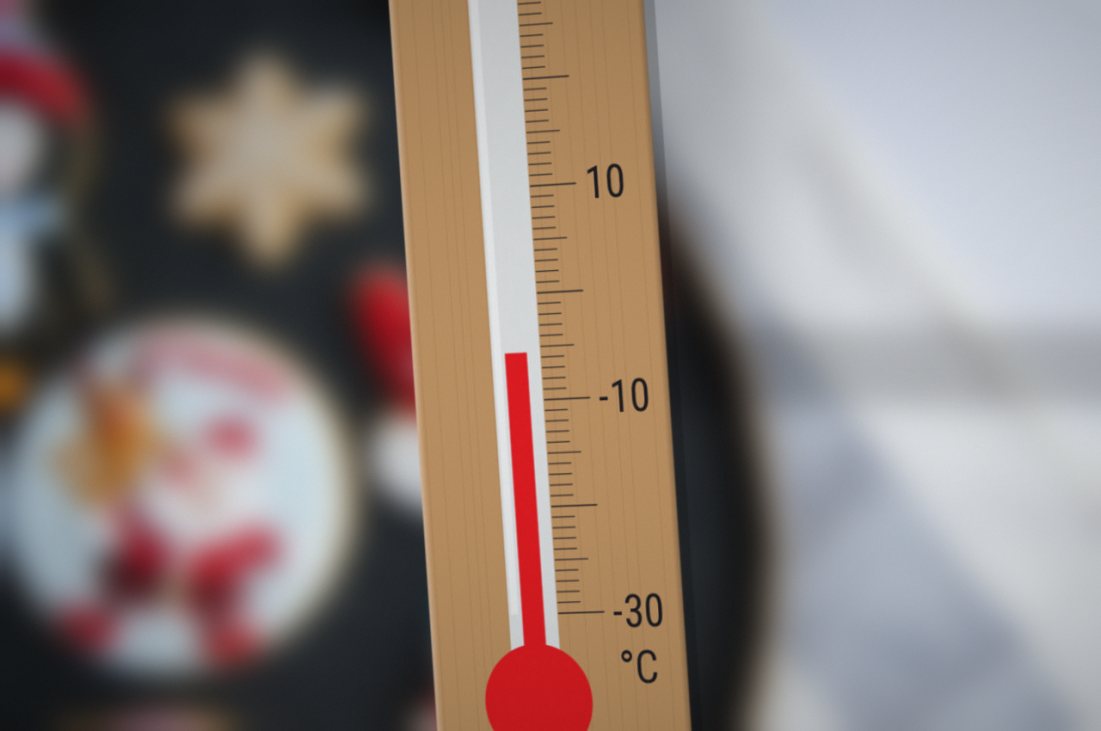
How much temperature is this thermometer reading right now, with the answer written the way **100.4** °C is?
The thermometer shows **-5.5** °C
